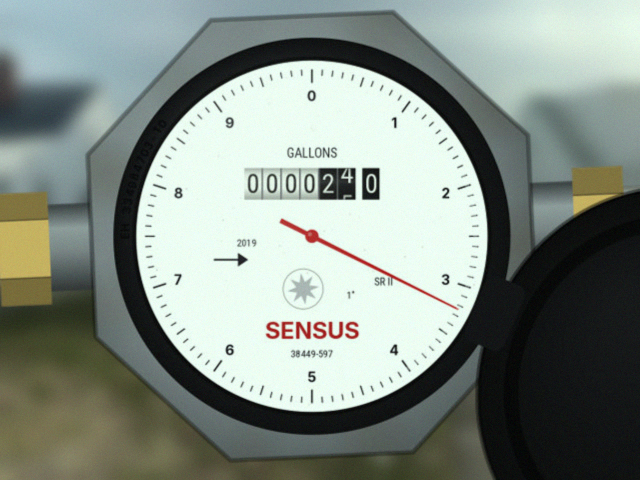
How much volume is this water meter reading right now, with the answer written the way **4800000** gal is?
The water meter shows **243.2** gal
